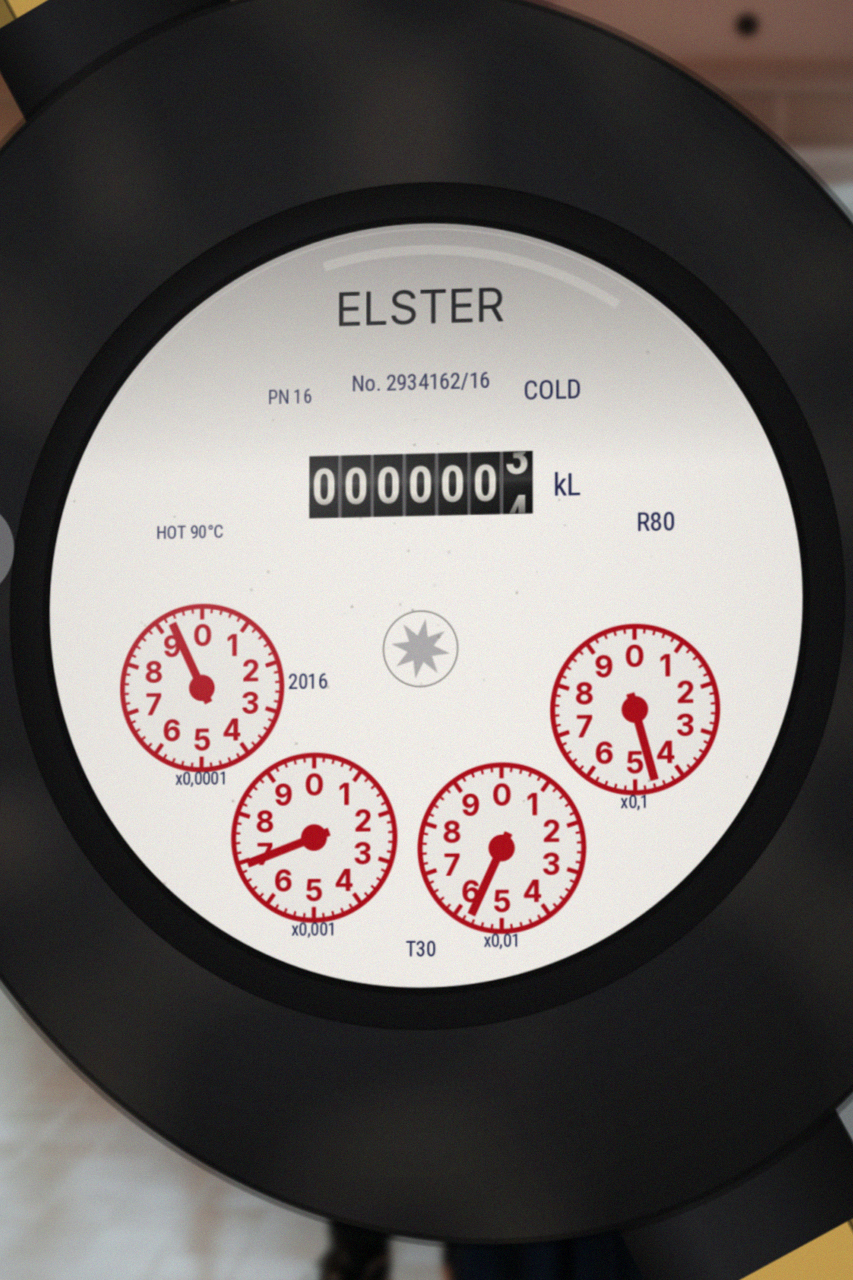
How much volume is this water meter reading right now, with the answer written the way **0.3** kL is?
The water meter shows **3.4569** kL
